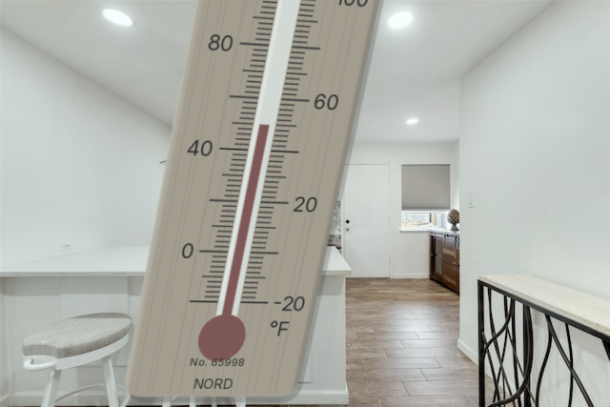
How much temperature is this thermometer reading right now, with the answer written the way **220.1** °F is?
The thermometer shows **50** °F
